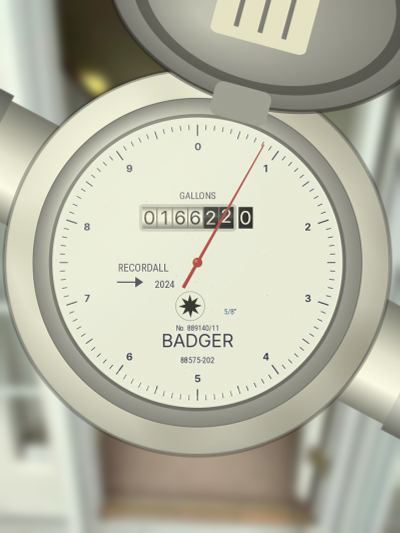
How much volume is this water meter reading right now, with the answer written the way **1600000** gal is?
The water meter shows **166220.8** gal
